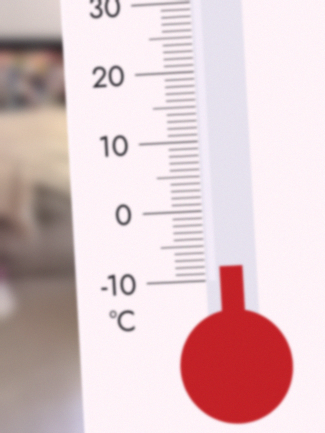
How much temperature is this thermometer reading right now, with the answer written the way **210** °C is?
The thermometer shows **-8** °C
